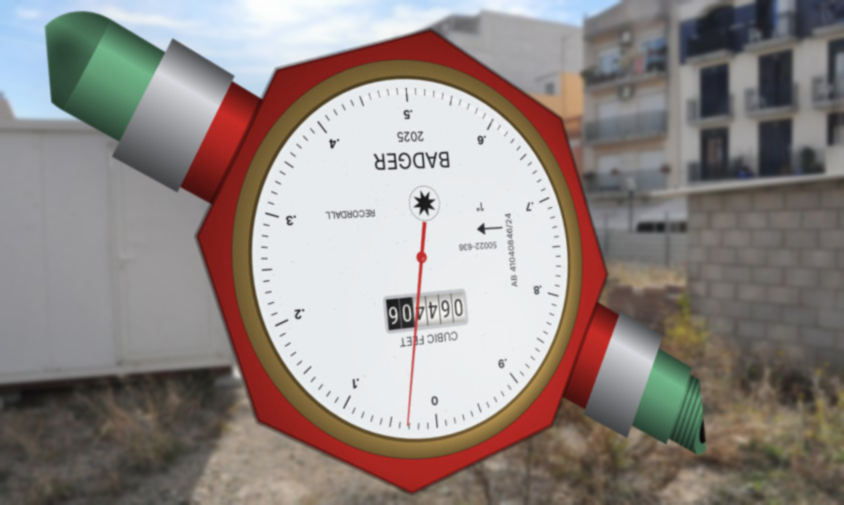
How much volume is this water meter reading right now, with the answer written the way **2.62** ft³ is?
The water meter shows **64406.03** ft³
